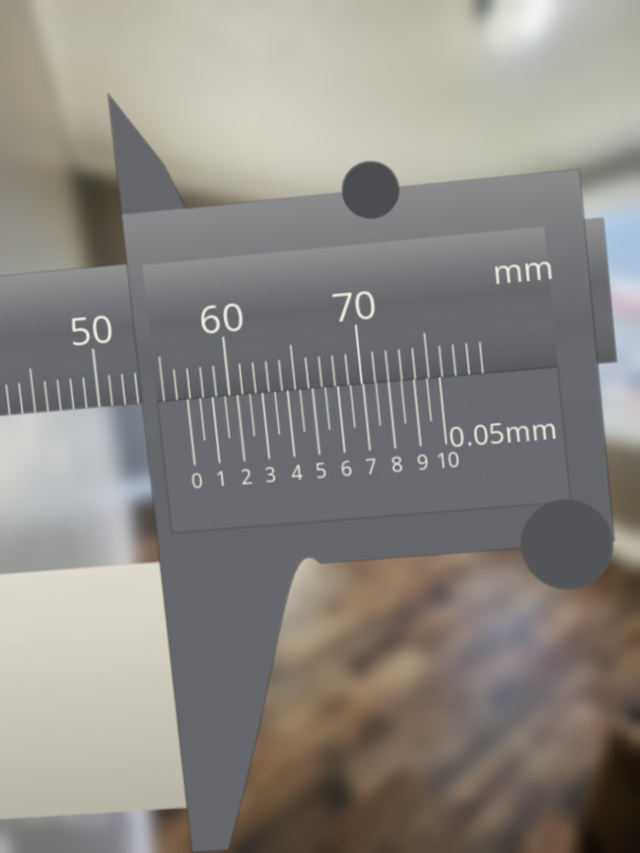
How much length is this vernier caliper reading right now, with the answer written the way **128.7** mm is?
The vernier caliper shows **56.8** mm
